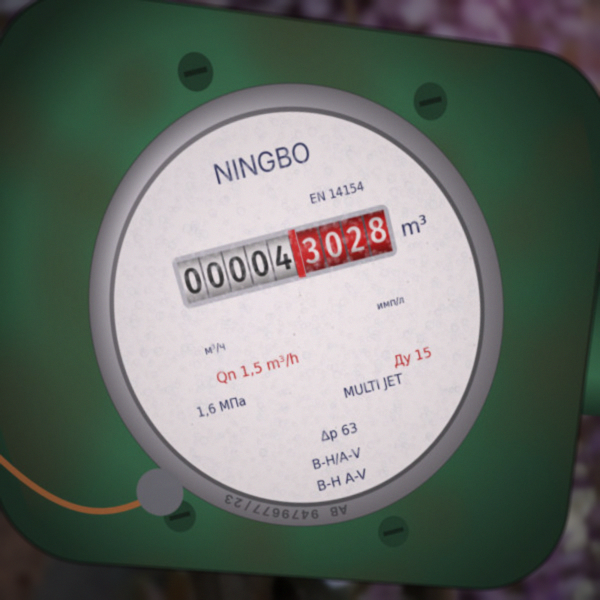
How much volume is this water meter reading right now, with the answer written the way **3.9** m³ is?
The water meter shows **4.3028** m³
